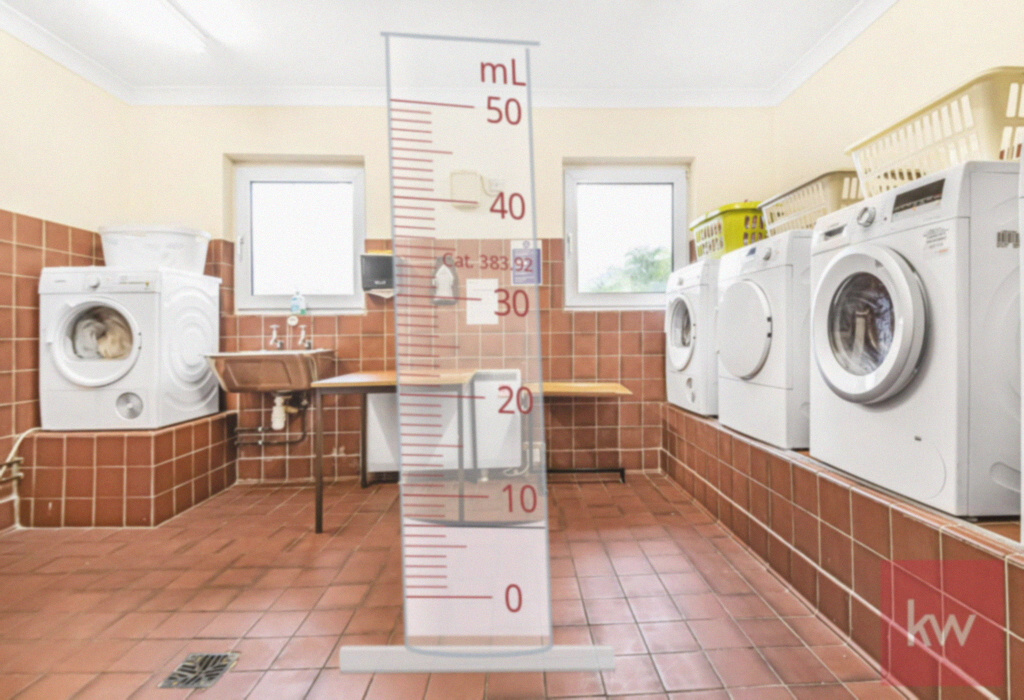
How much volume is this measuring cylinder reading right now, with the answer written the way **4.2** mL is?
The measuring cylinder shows **7** mL
